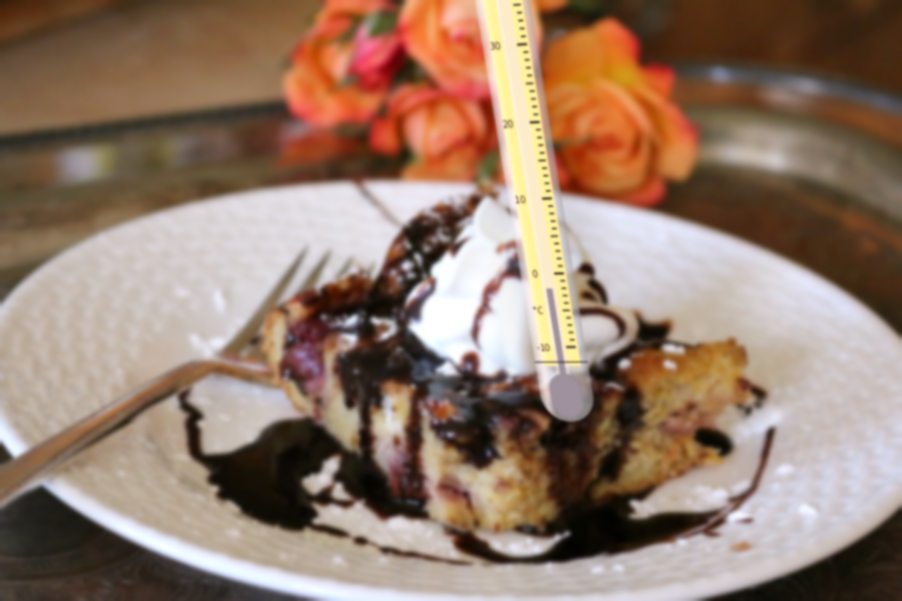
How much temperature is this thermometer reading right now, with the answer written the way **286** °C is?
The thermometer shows **-2** °C
